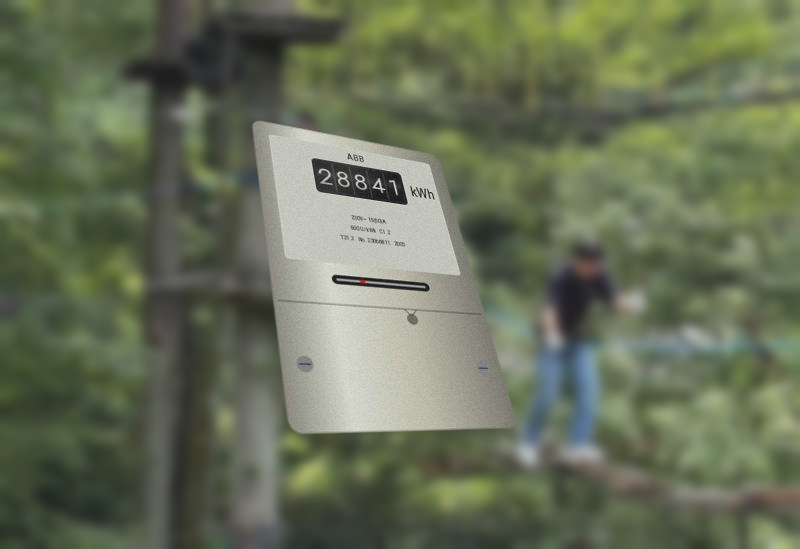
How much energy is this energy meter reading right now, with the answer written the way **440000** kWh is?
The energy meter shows **28841** kWh
